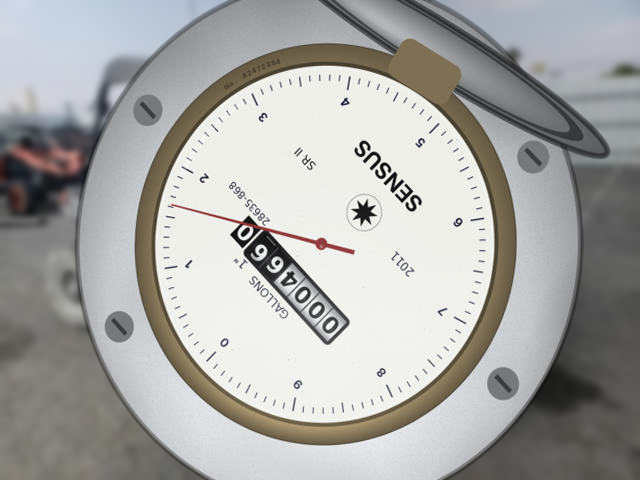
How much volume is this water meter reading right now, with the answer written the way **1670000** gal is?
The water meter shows **4661.6** gal
